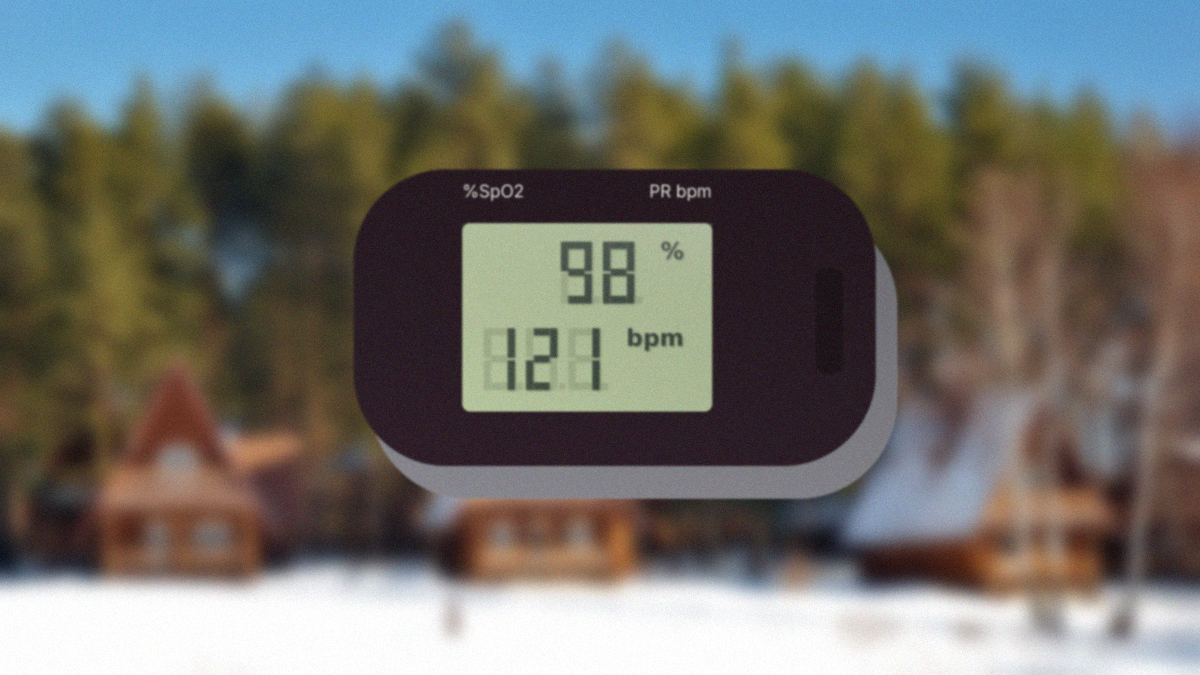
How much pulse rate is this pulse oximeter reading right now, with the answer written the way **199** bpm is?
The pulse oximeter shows **121** bpm
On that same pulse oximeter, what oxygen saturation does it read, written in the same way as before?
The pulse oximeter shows **98** %
